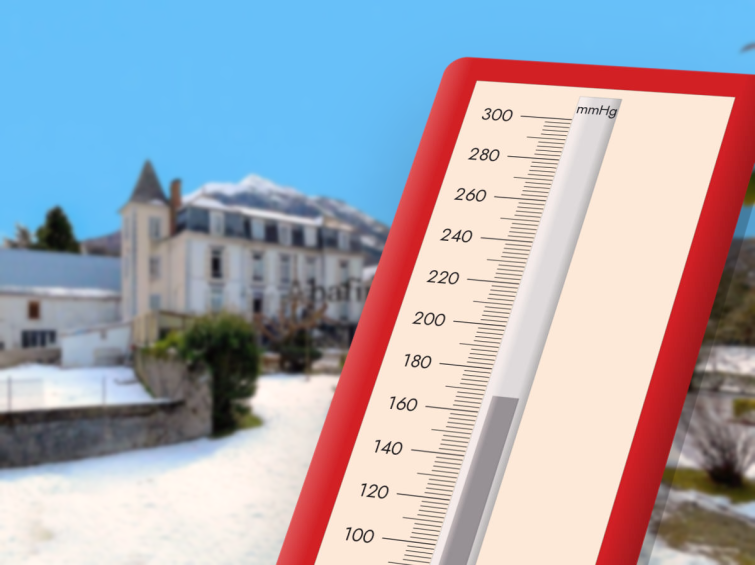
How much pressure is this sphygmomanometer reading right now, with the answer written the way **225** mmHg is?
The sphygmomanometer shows **168** mmHg
